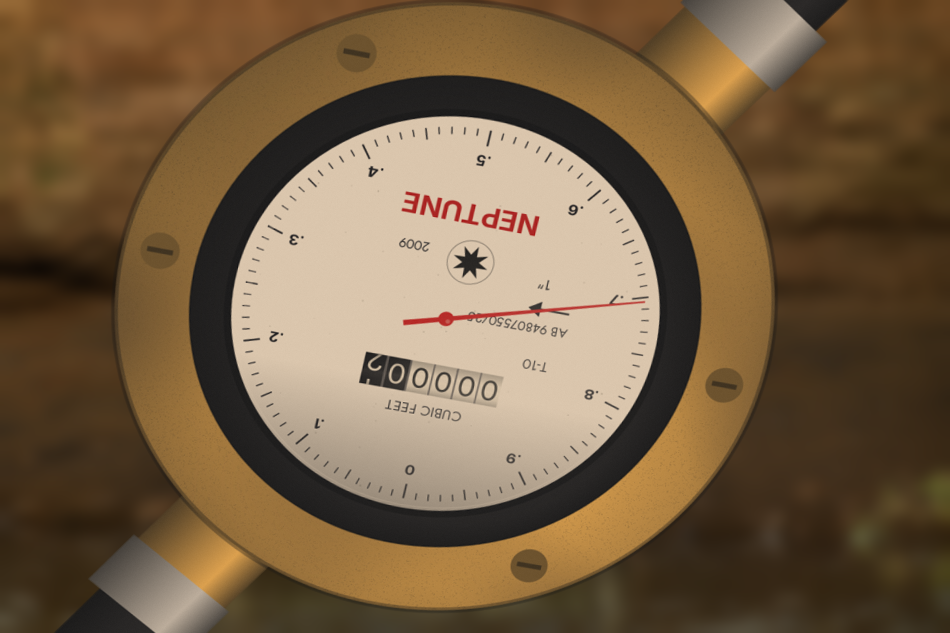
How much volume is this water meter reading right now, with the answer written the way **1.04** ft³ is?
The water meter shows **1.70** ft³
